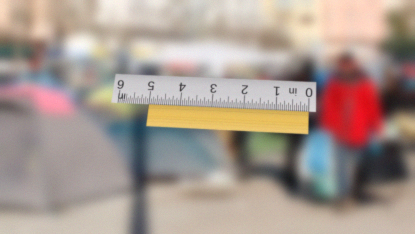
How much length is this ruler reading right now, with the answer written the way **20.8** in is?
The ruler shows **5** in
